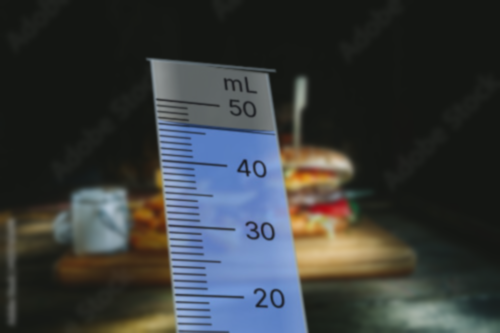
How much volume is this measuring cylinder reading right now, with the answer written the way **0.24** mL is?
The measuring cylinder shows **46** mL
